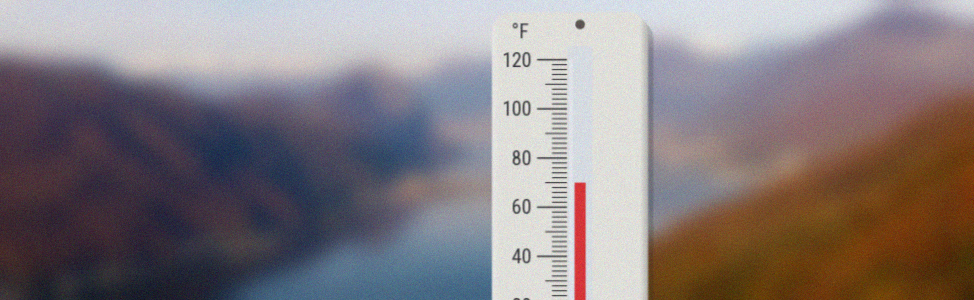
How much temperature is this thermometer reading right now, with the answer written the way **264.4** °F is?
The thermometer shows **70** °F
